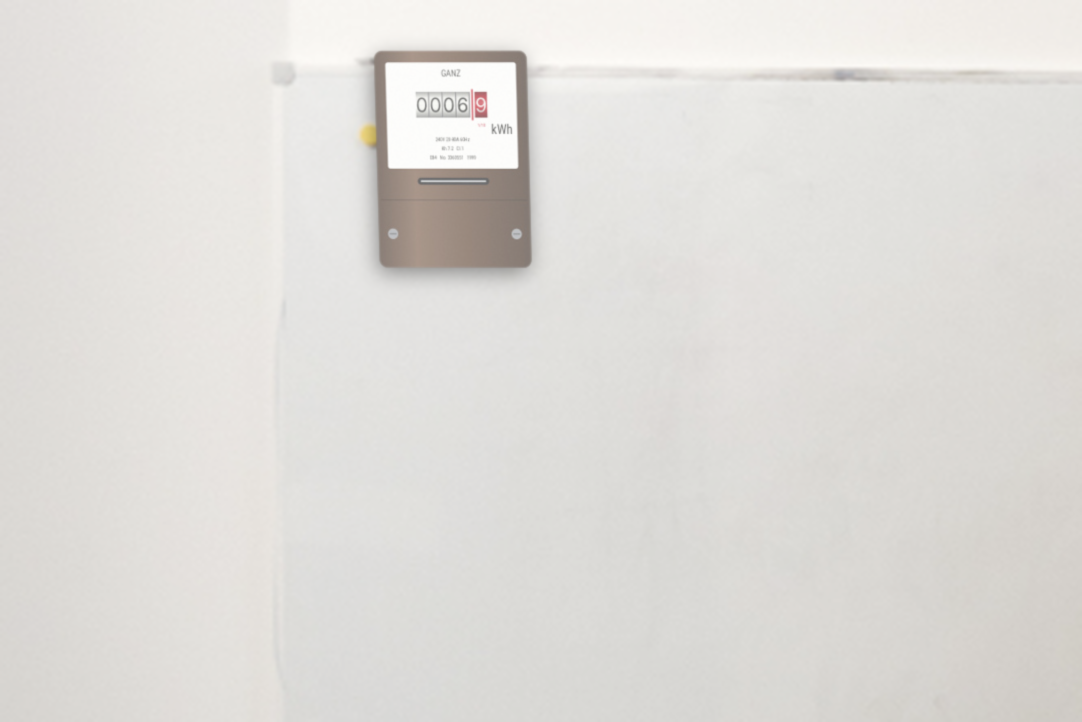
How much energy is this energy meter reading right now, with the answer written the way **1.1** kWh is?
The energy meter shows **6.9** kWh
